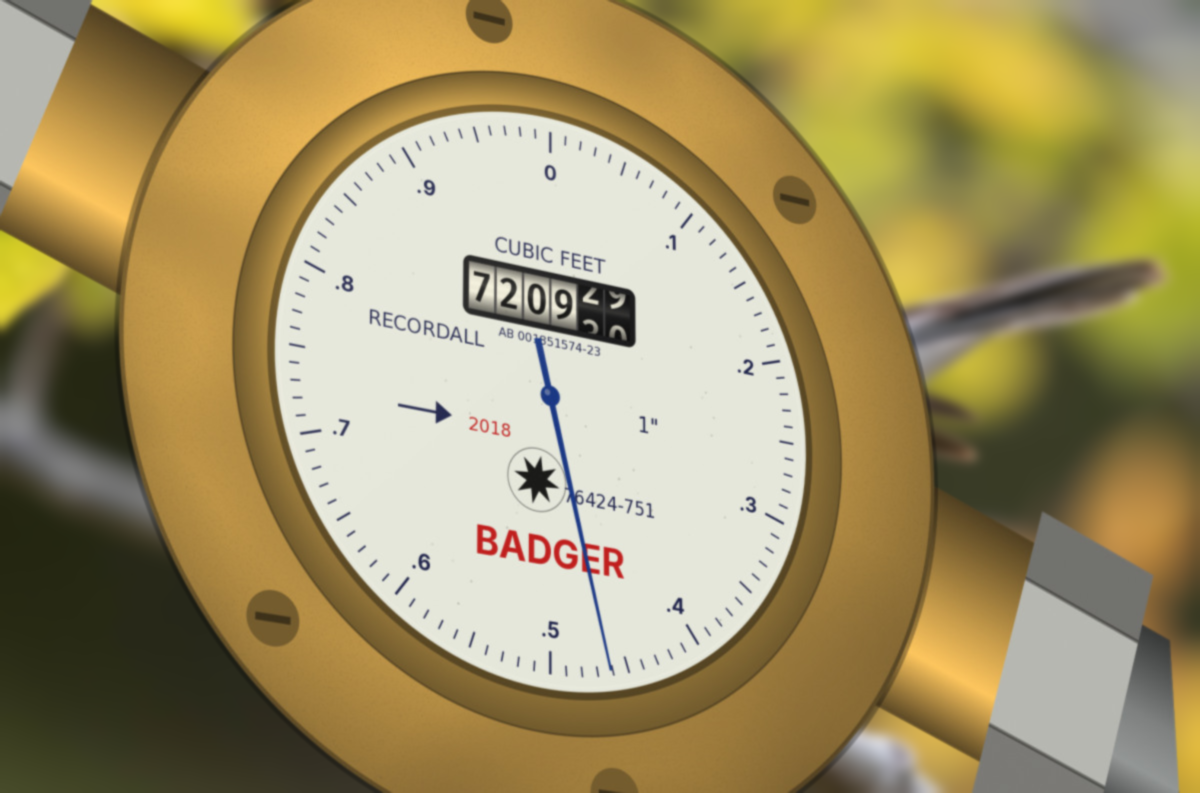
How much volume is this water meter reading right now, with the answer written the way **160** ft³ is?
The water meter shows **720929.46** ft³
